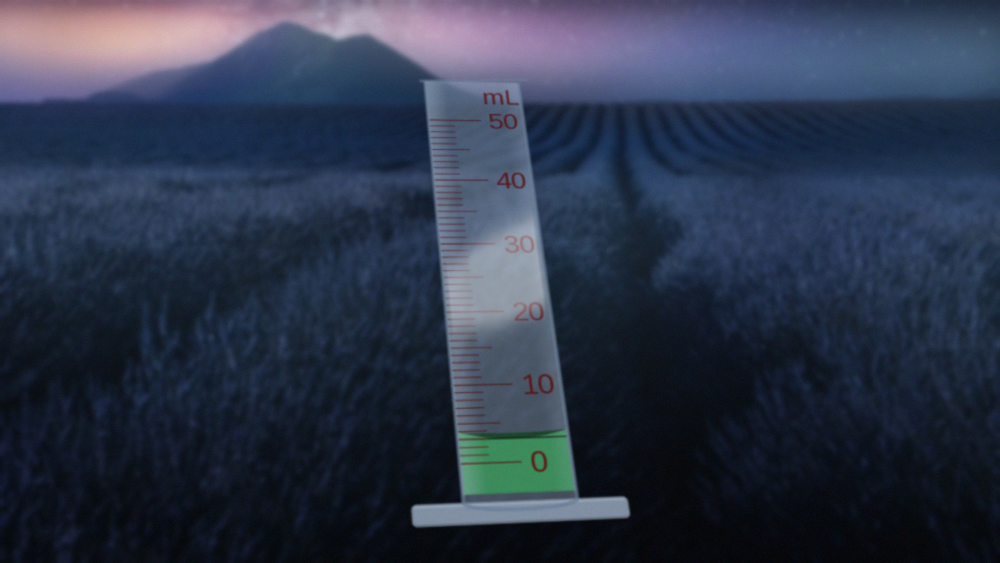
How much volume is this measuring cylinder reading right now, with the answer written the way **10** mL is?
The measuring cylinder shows **3** mL
